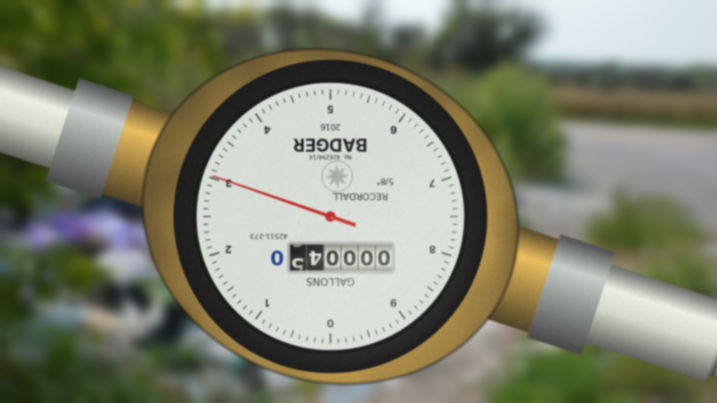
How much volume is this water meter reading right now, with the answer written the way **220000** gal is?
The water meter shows **453.0** gal
